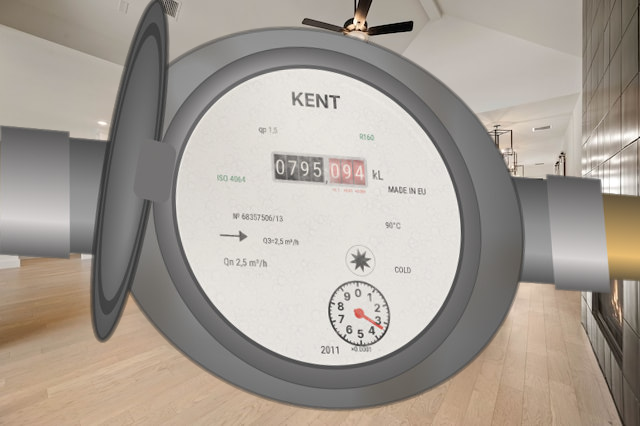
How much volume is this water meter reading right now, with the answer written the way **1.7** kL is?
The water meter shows **795.0943** kL
